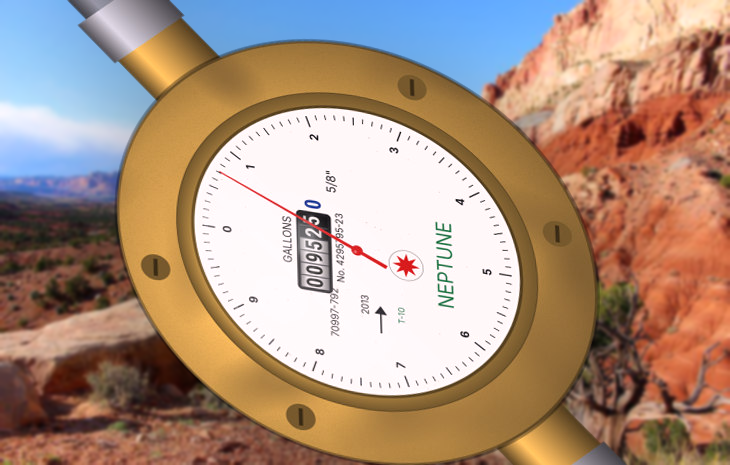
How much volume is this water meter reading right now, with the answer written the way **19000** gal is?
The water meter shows **95250.7** gal
